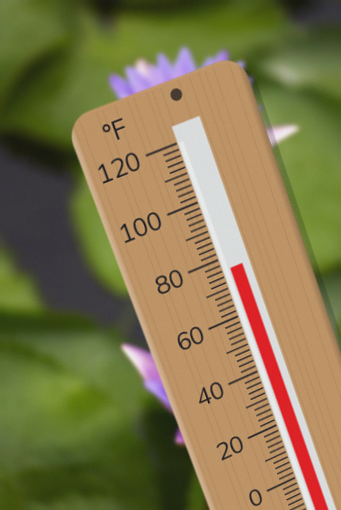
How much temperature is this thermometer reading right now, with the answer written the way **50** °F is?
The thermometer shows **76** °F
